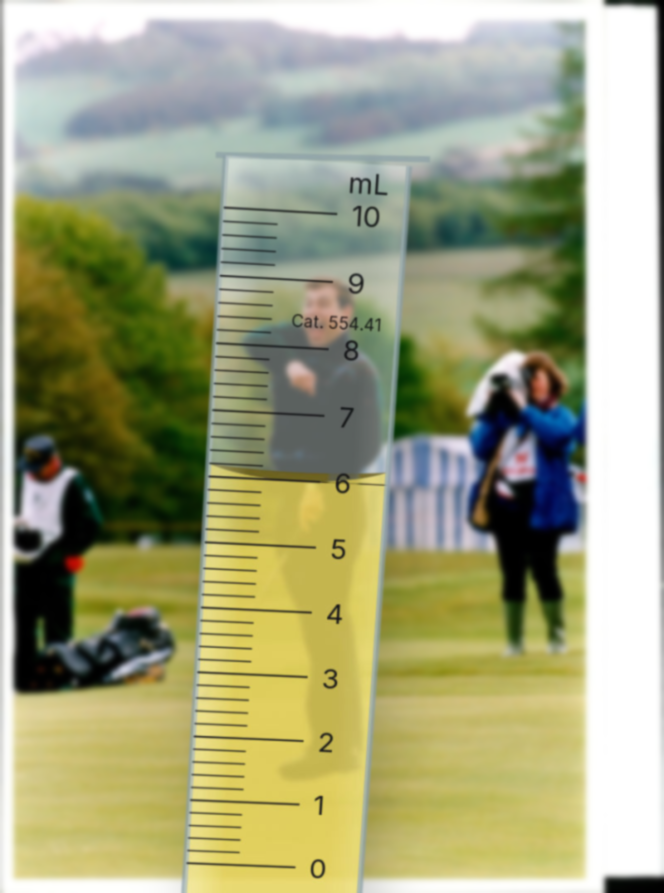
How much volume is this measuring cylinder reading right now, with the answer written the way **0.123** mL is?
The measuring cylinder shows **6** mL
